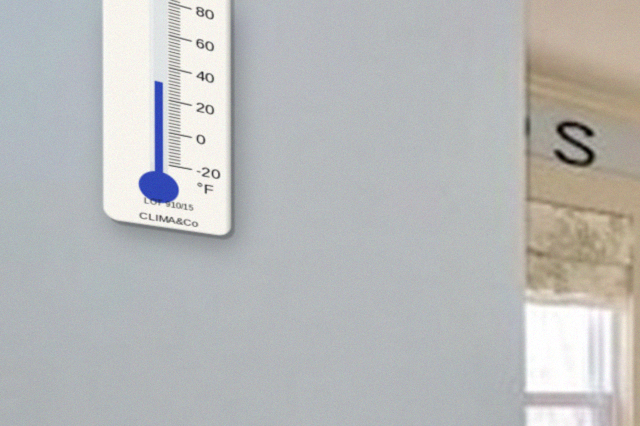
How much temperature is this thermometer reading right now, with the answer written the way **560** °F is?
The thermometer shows **30** °F
